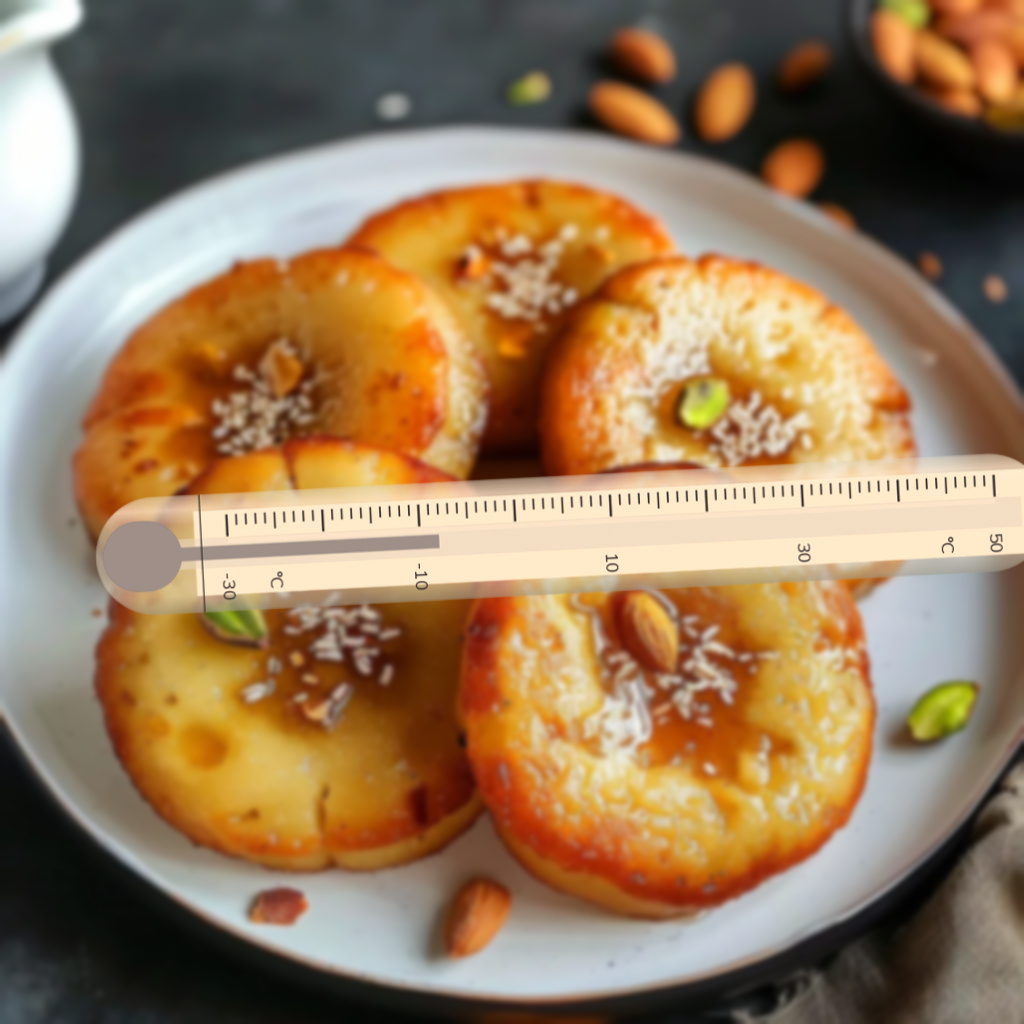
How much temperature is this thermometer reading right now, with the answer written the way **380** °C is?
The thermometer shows **-8** °C
